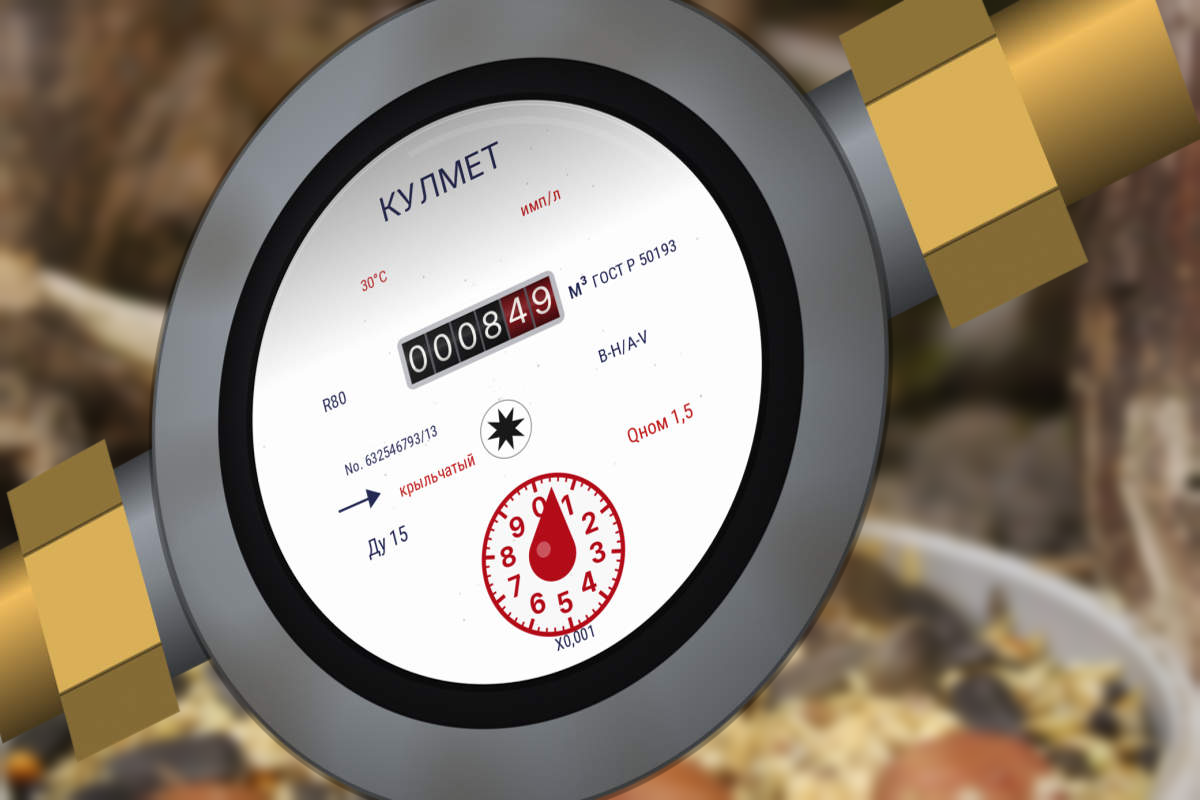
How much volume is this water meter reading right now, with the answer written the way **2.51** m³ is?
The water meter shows **8.490** m³
